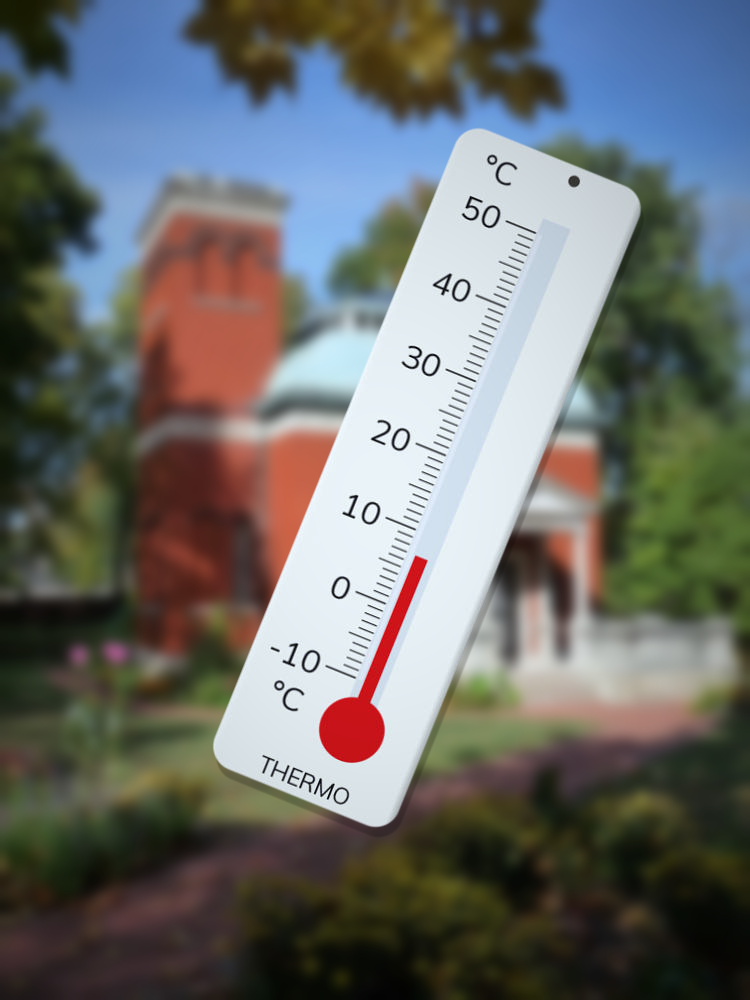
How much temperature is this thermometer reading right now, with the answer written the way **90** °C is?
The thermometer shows **7** °C
